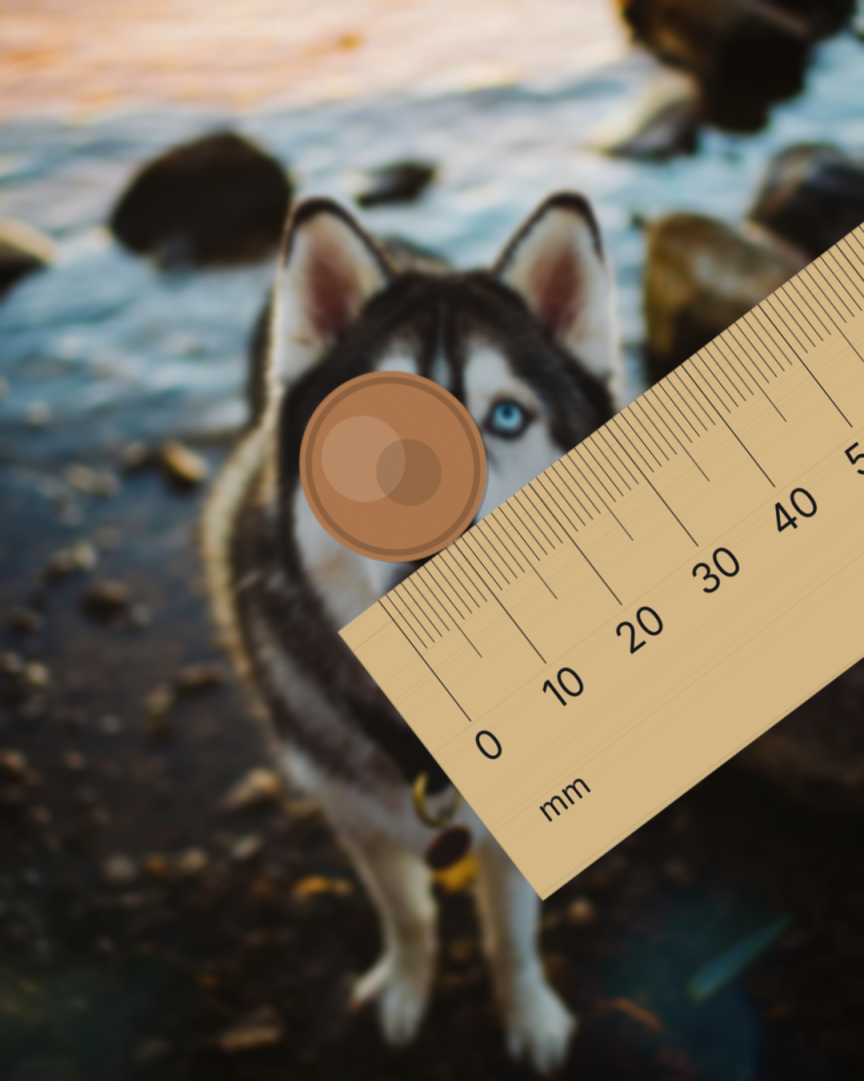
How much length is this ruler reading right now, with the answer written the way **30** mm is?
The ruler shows **19.5** mm
